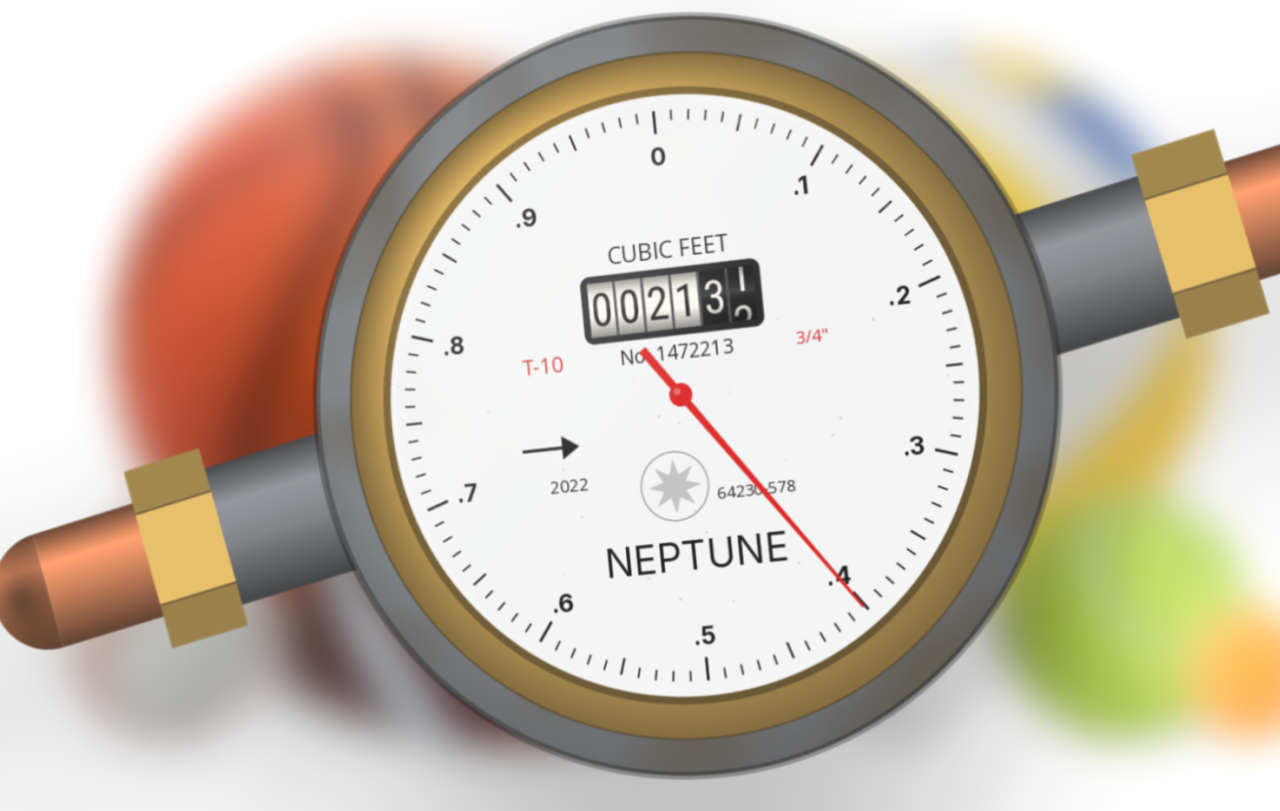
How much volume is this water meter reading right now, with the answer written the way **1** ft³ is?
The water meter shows **2131.40** ft³
